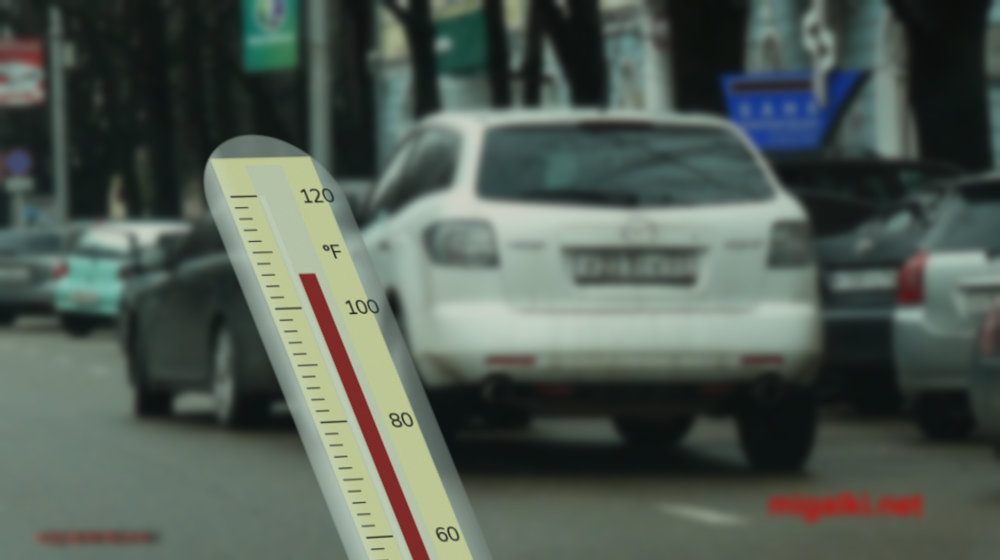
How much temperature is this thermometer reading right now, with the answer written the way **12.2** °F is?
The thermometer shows **106** °F
